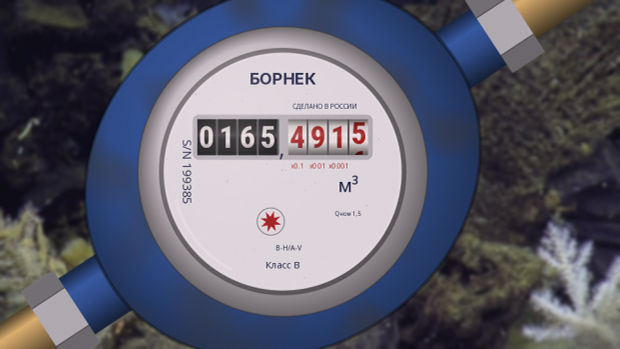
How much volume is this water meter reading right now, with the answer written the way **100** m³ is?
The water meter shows **165.4915** m³
